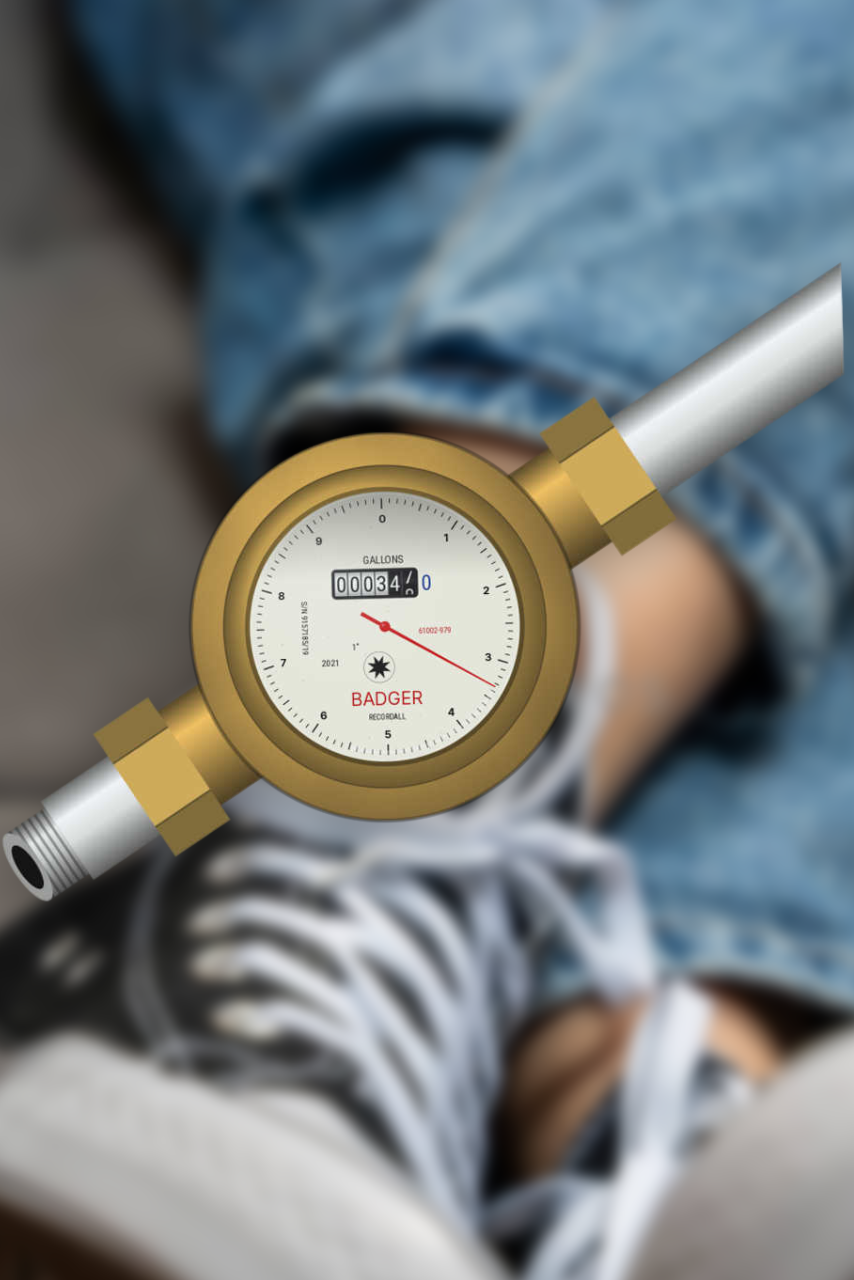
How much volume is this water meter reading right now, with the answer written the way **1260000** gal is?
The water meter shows **3473.3** gal
